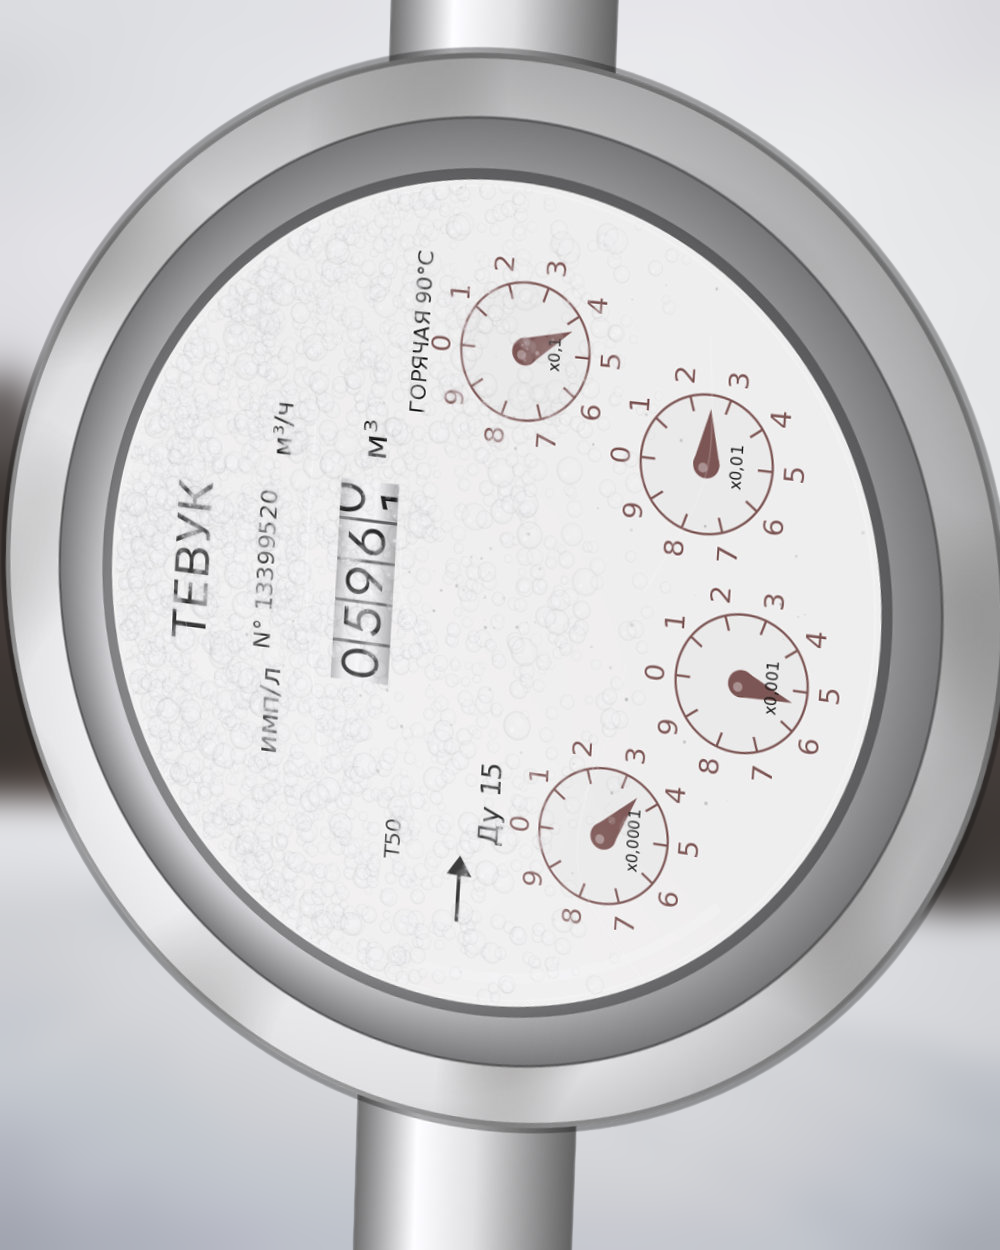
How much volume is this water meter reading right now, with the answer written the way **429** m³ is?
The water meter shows **5960.4253** m³
